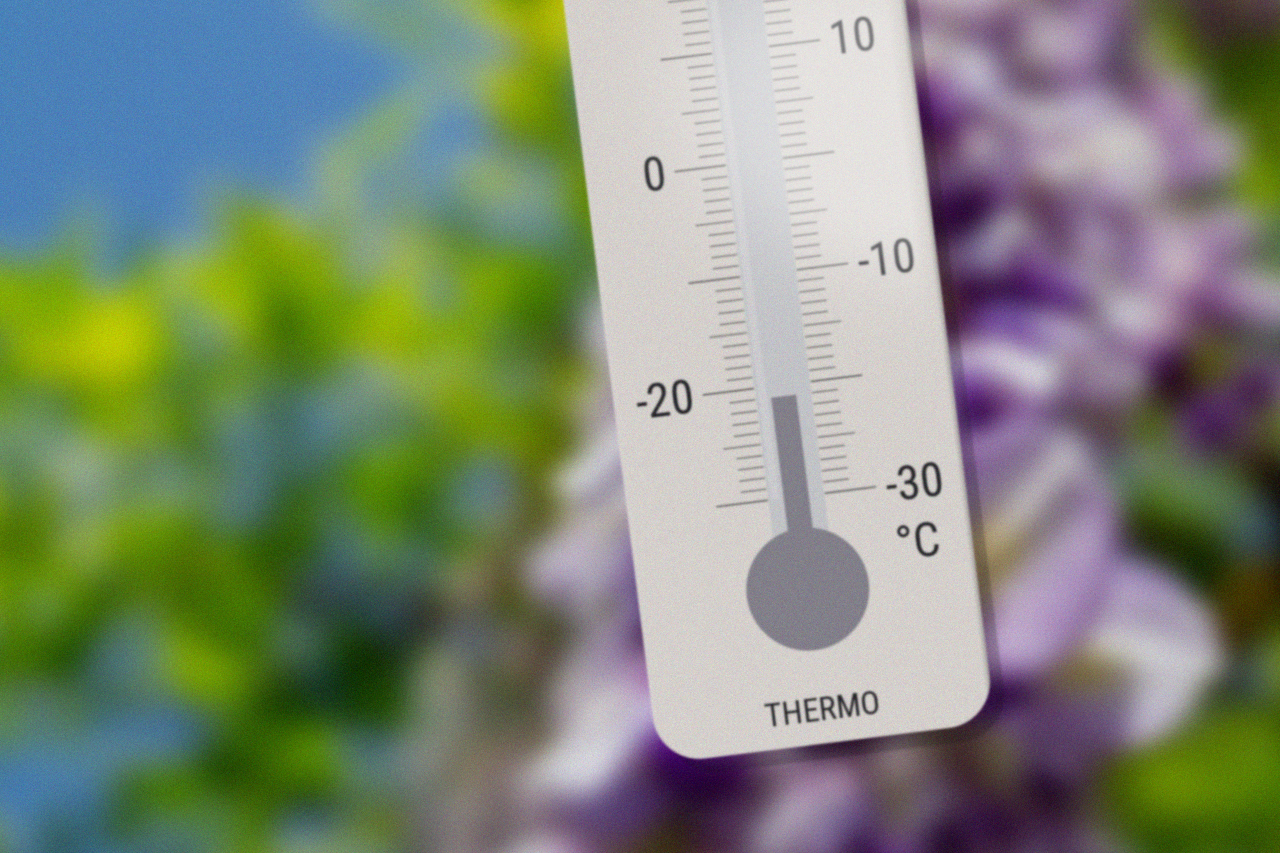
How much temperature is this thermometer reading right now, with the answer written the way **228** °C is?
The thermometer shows **-21** °C
